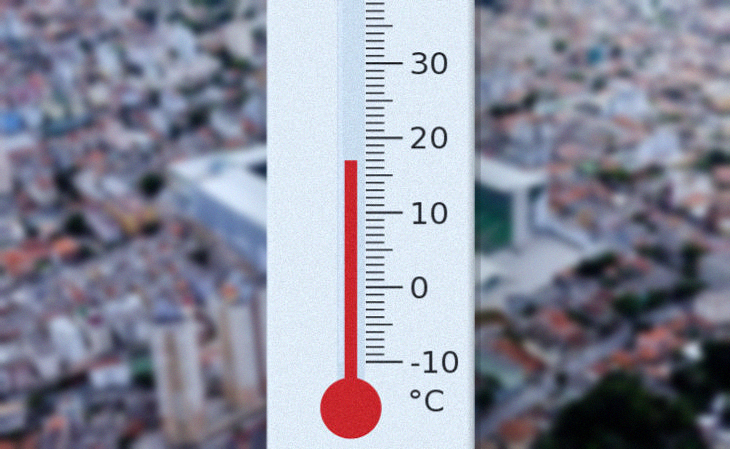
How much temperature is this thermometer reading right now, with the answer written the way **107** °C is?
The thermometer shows **17** °C
